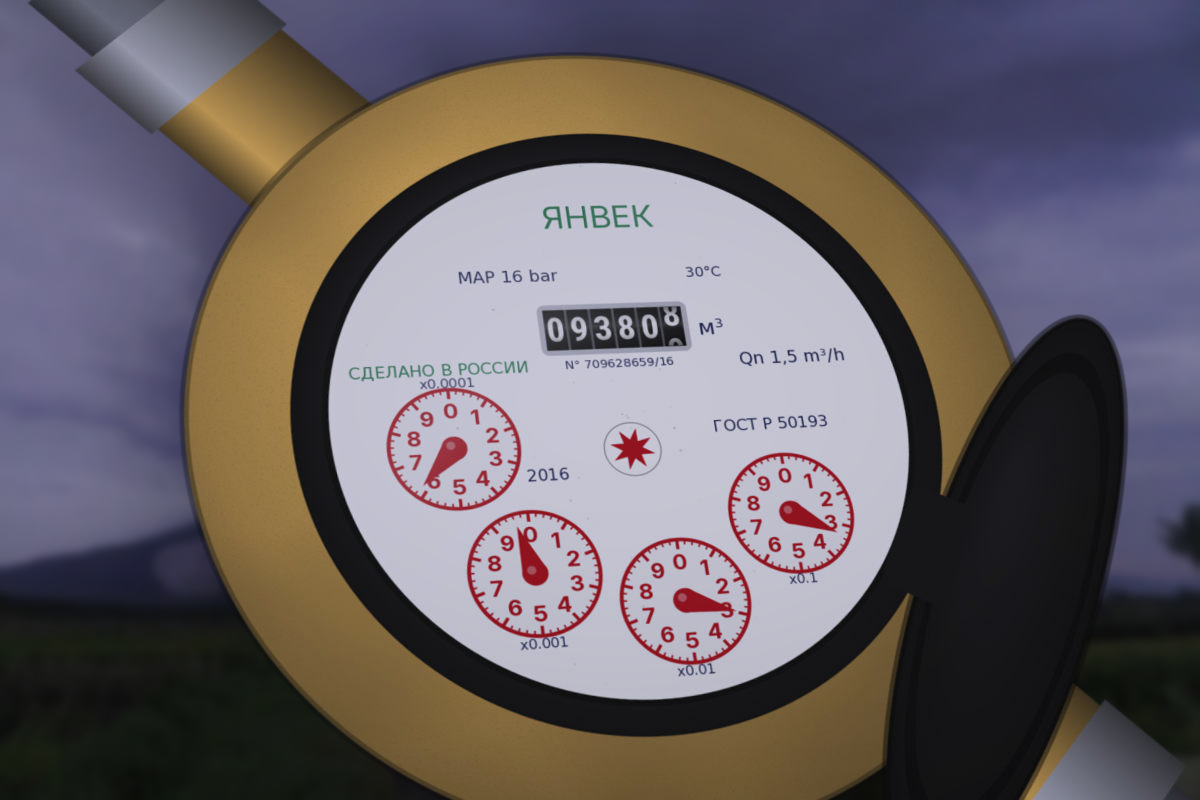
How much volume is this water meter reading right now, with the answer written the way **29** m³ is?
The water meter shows **93808.3296** m³
